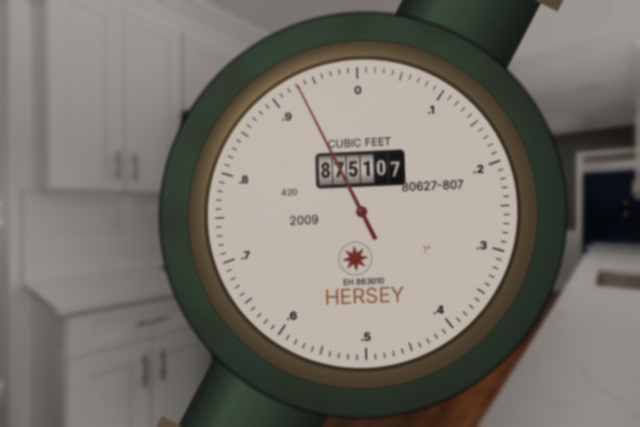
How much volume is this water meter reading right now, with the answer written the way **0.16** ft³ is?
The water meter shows **875106.93** ft³
